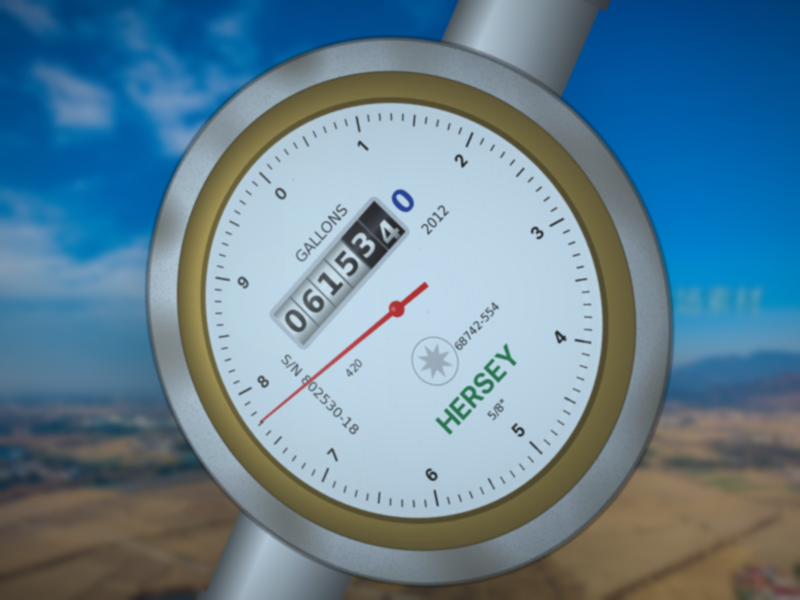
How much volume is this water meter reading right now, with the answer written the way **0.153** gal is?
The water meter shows **615337.7** gal
